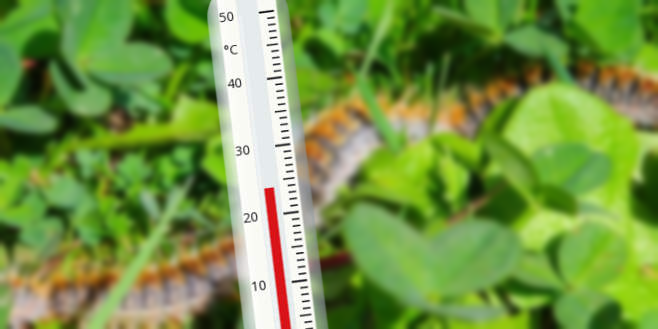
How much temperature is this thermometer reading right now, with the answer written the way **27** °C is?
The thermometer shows **24** °C
